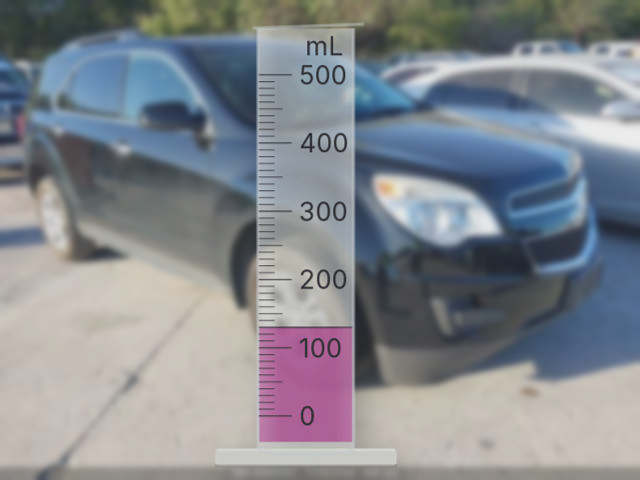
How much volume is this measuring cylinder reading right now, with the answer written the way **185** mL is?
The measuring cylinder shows **130** mL
